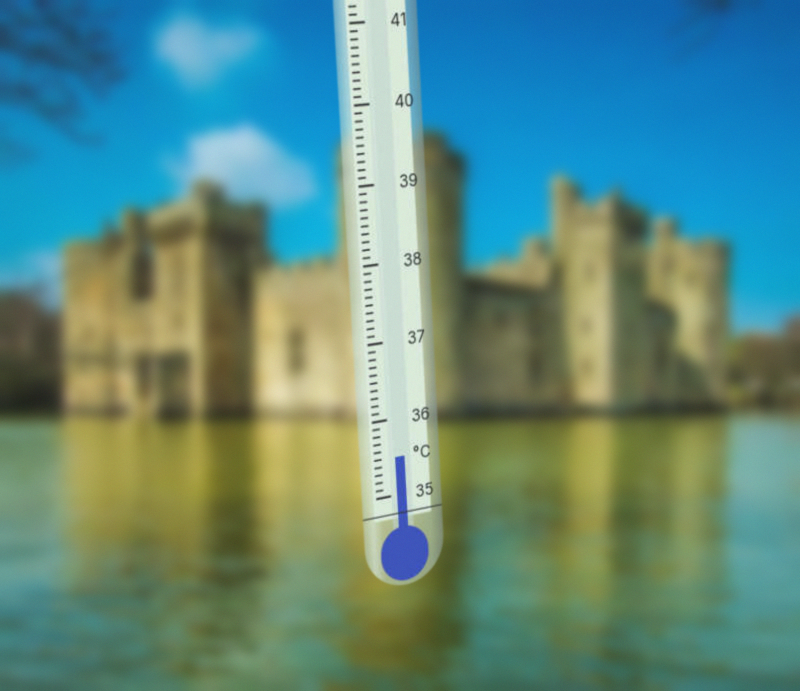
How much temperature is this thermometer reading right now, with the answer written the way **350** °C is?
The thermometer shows **35.5** °C
